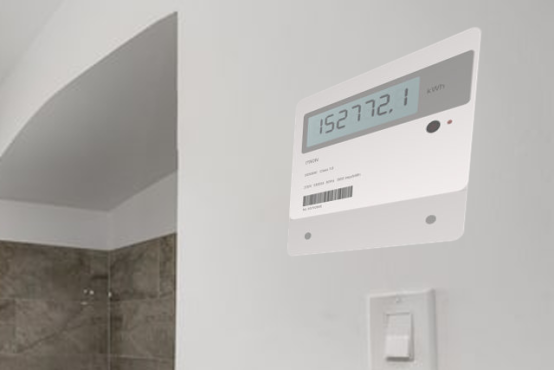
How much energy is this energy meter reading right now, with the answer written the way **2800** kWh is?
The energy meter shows **152772.1** kWh
